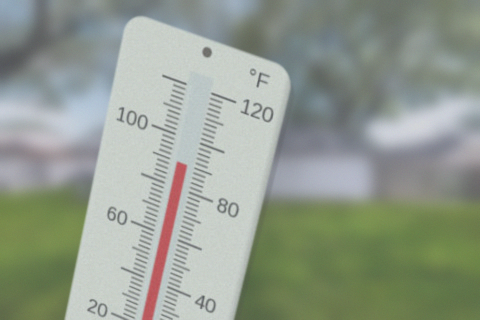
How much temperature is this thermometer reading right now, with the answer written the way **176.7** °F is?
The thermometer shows **90** °F
